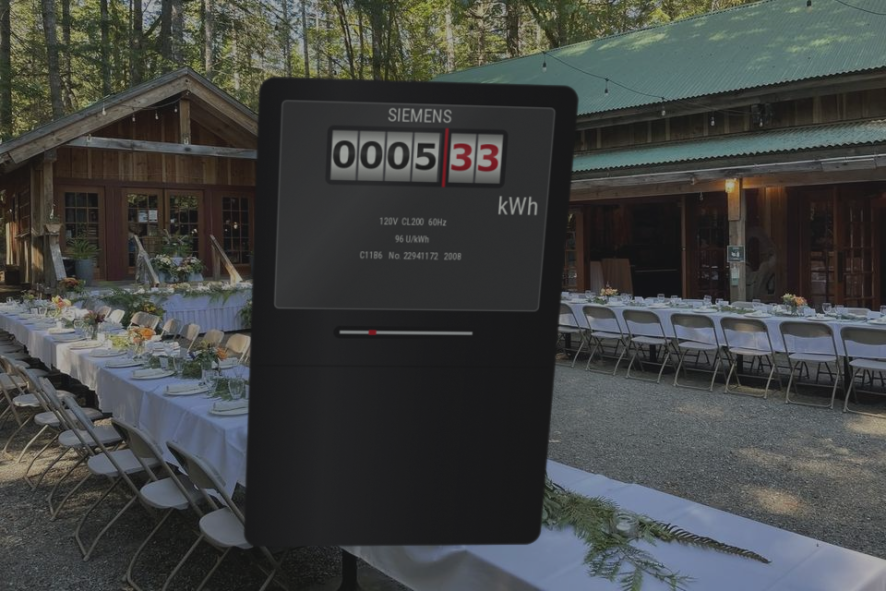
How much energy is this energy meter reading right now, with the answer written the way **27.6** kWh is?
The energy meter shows **5.33** kWh
